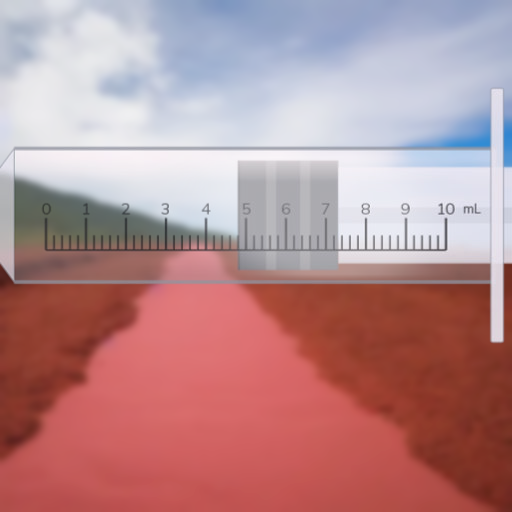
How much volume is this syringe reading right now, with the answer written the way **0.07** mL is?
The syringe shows **4.8** mL
